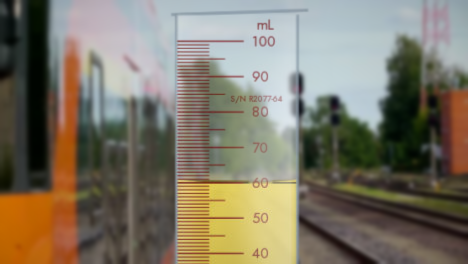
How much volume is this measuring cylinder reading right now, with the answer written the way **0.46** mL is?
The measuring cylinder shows **60** mL
